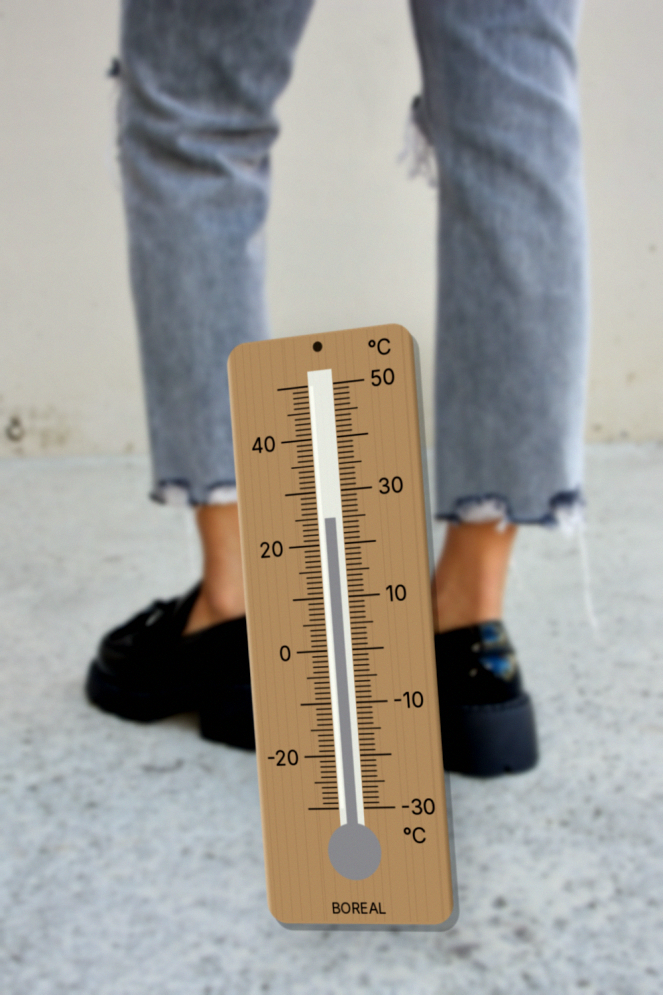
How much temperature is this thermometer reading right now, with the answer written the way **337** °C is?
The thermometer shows **25** °C
